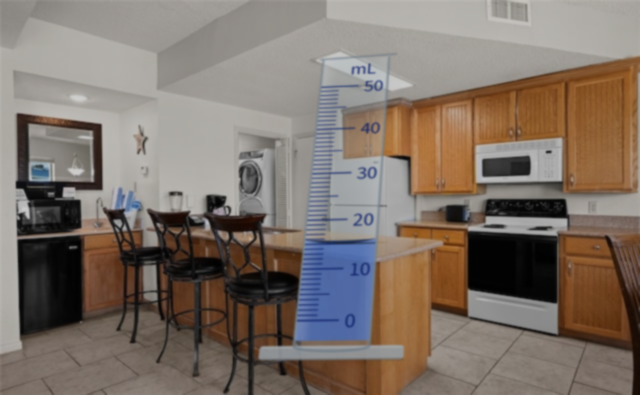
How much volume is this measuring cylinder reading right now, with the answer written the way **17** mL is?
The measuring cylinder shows **15** mL
